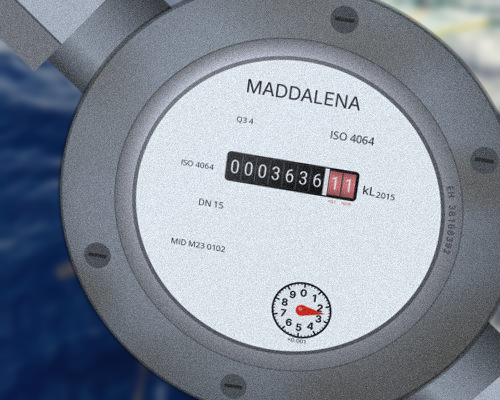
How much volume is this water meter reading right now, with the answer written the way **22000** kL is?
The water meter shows **3636.112** kL
